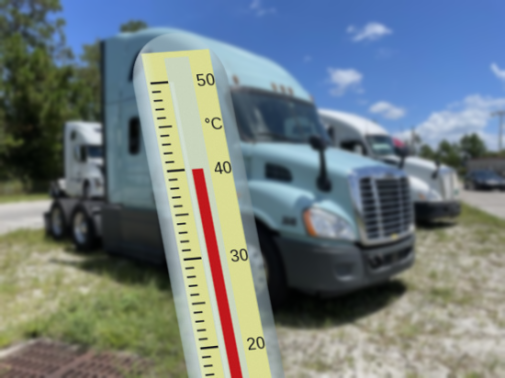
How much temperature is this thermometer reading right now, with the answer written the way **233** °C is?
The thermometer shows **40** °C
